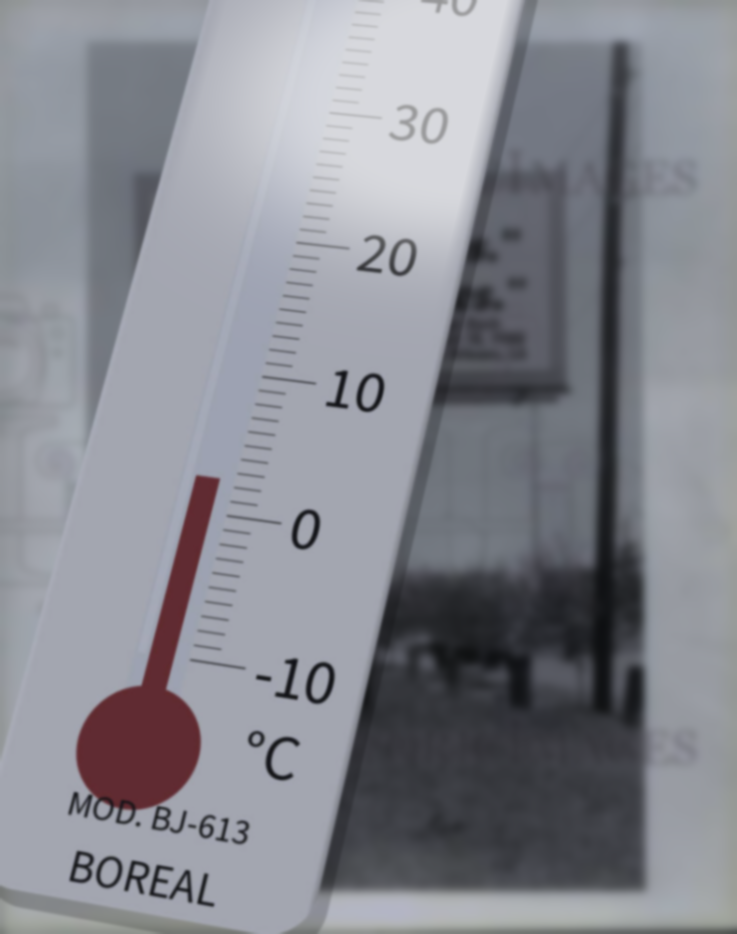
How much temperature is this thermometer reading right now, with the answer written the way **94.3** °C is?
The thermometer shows **2.5** °C
